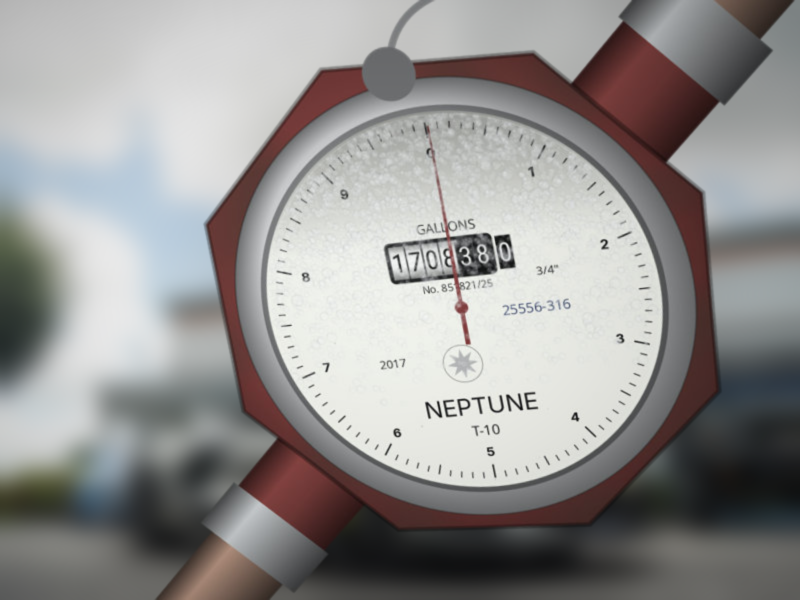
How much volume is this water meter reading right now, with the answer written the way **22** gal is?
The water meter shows **1708380.0** gal
